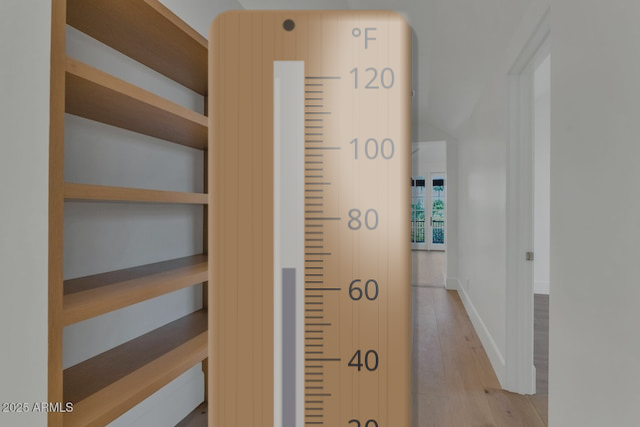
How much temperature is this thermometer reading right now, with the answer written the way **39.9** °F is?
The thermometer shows **66** °F
